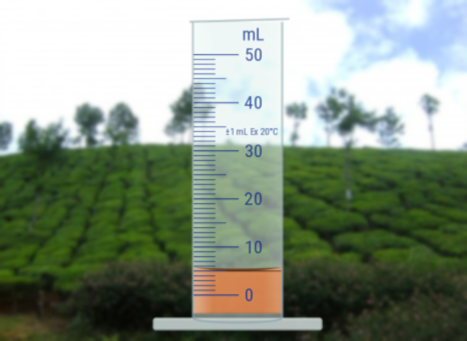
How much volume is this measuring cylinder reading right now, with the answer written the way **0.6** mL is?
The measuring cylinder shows **5** mL
